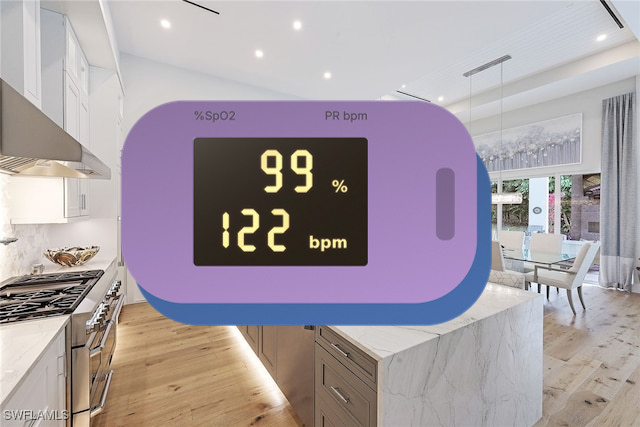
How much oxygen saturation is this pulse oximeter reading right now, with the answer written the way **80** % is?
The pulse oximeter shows **99** %
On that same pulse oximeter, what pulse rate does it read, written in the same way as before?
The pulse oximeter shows **122** bpm
